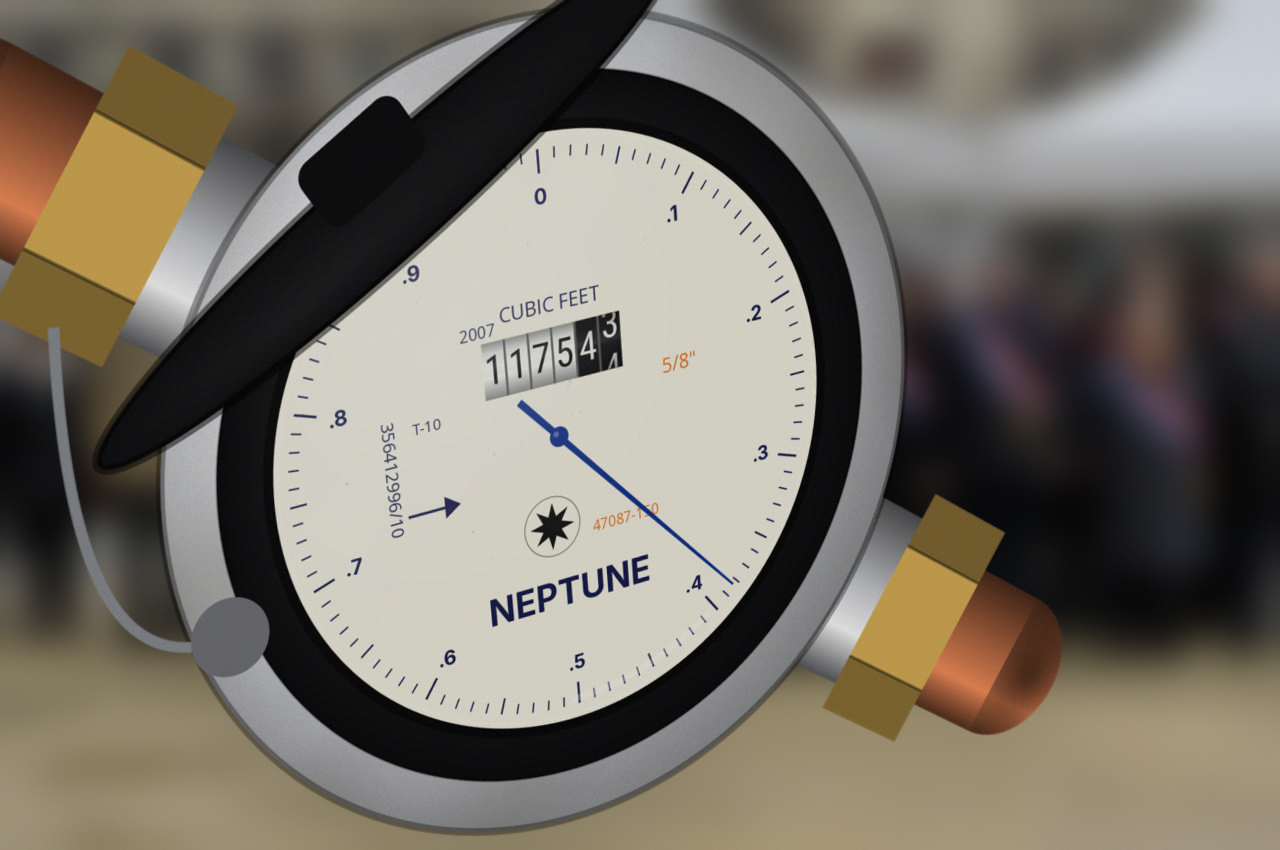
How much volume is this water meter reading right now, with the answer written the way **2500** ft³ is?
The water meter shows **117543.38** ft³
